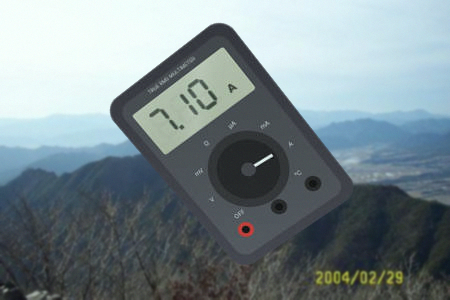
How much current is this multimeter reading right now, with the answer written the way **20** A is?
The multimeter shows **7.10** A
